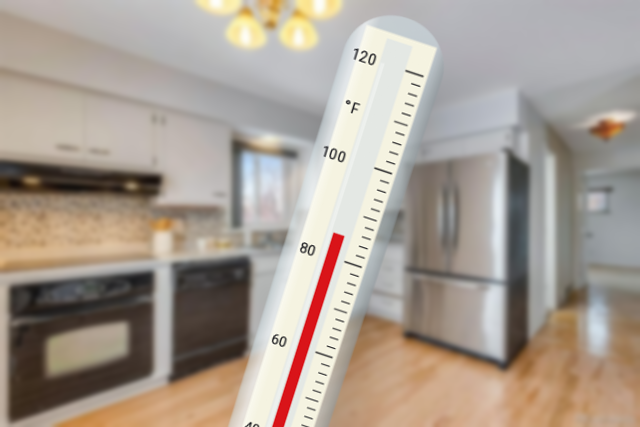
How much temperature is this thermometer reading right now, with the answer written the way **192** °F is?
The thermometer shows **85** °F
